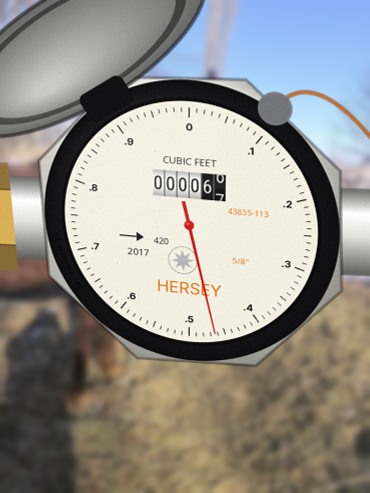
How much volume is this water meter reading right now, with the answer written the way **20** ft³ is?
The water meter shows **66.46** ft³
